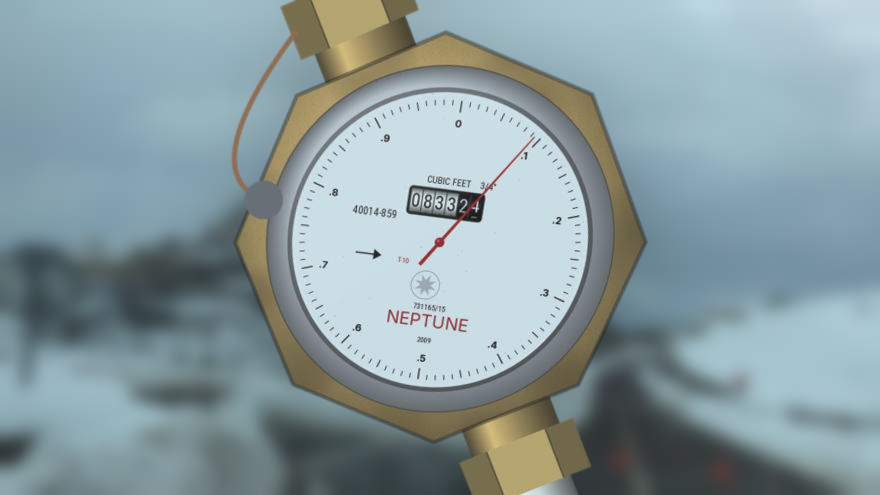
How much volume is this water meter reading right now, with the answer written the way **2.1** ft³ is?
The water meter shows **83324.09** ft³
